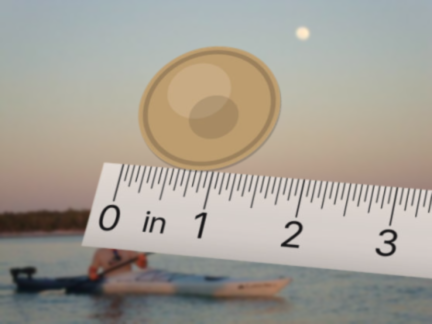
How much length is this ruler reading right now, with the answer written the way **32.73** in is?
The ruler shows **1.5625** in
